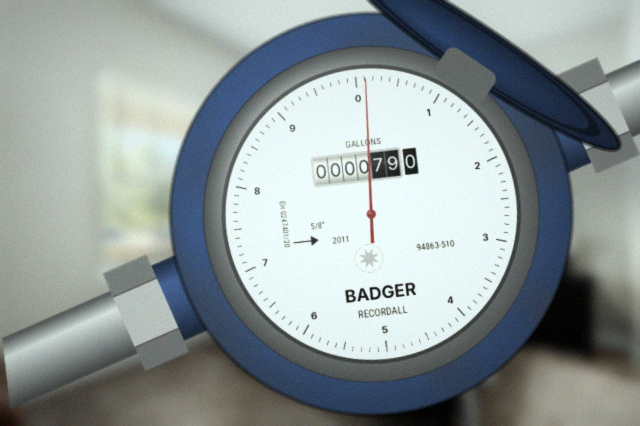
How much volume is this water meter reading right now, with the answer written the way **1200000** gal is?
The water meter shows **790.1** gal
